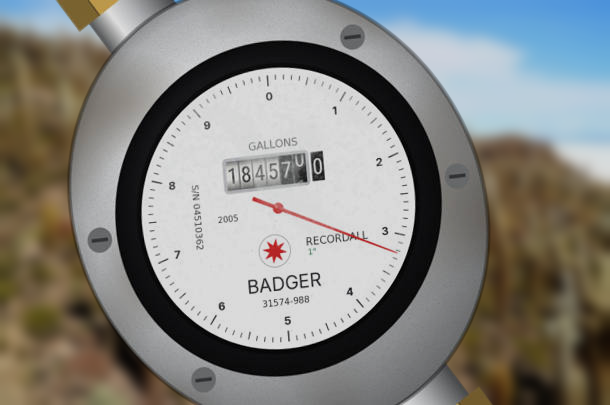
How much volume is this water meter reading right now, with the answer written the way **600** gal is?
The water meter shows **1845703.2** gal
